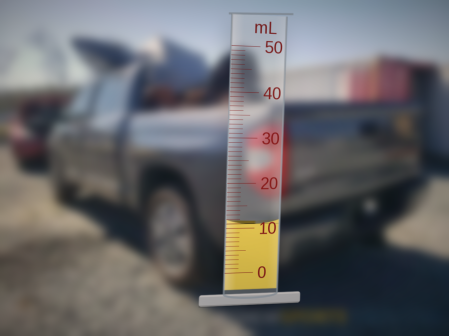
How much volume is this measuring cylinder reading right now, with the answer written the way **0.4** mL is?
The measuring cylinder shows **11** mL
